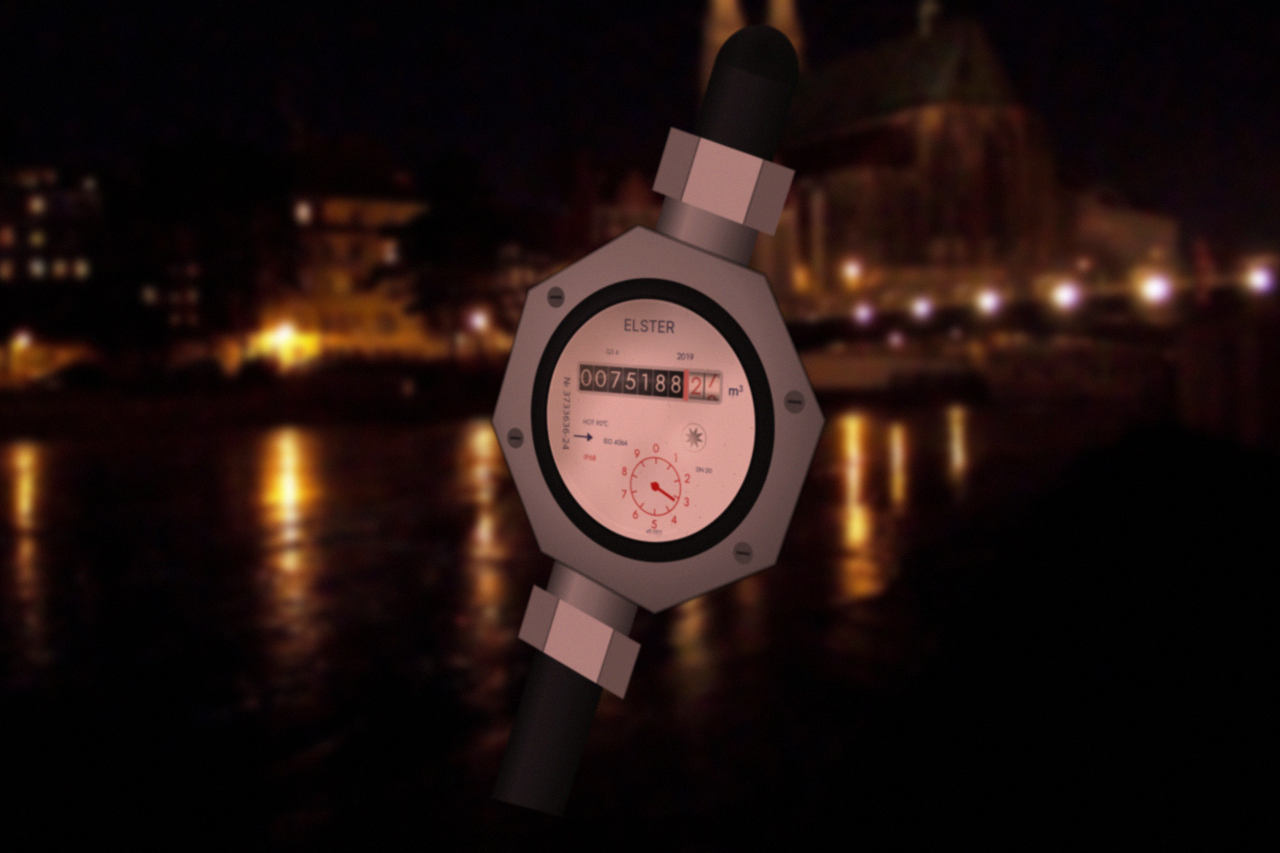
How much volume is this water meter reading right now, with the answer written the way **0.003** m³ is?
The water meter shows **75188.273** m³
